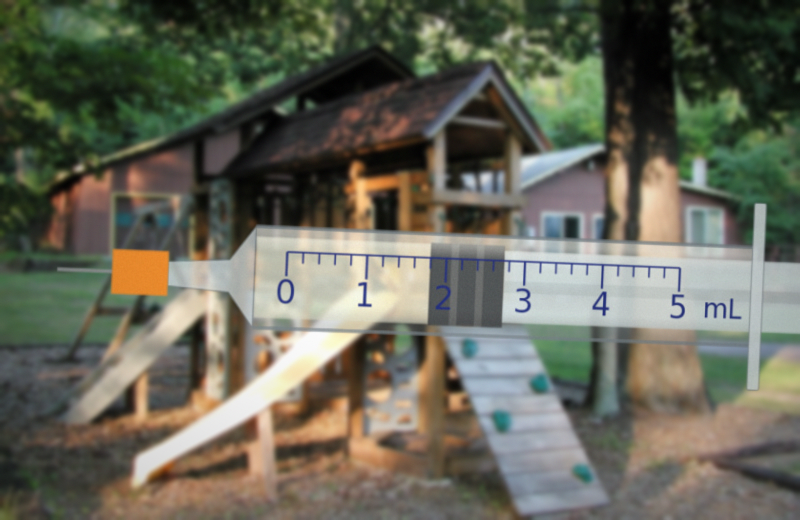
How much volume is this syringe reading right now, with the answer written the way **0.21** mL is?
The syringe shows **1.8** mL
